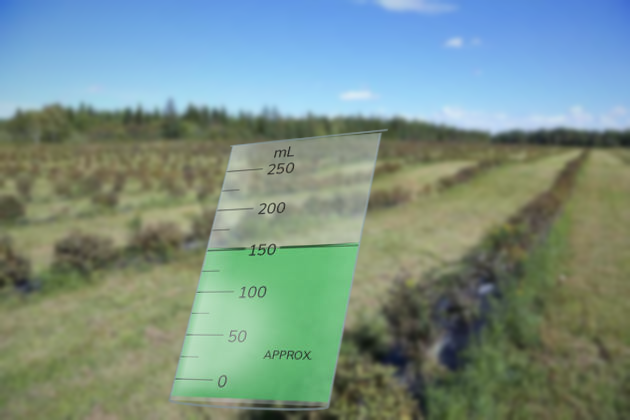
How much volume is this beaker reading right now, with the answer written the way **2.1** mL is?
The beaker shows **150** mL
